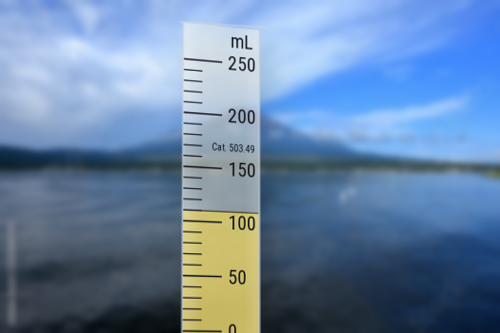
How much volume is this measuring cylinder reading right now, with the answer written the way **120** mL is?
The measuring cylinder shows **110** mL
